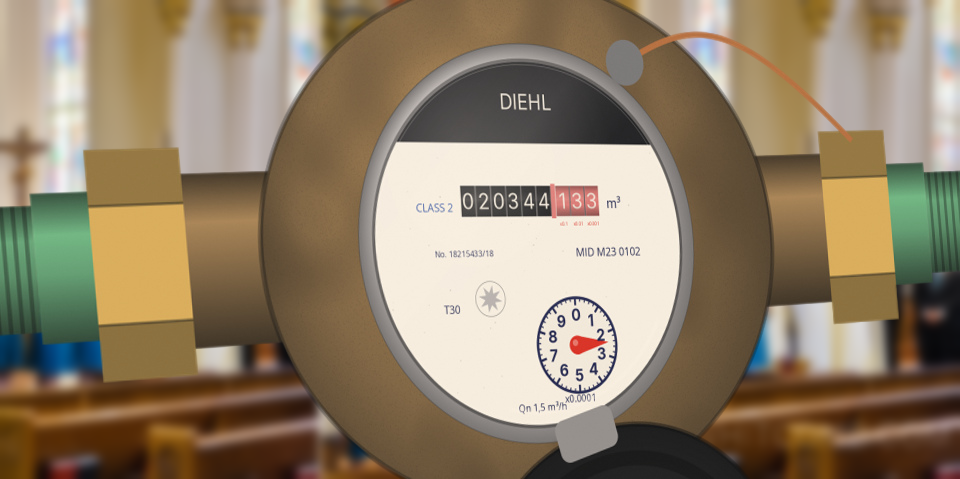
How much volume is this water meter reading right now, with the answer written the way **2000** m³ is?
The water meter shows **20344.1332** m³
